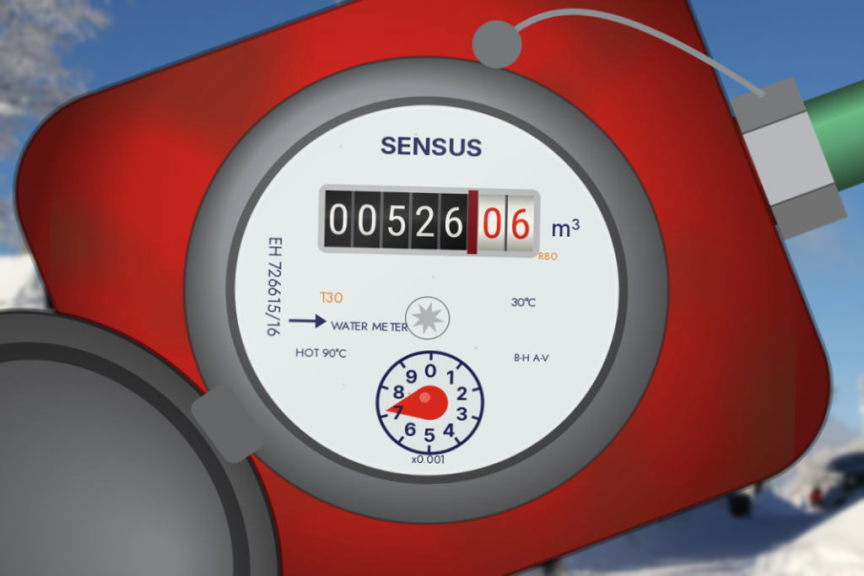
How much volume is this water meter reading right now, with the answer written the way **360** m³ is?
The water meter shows **526.067** m³
